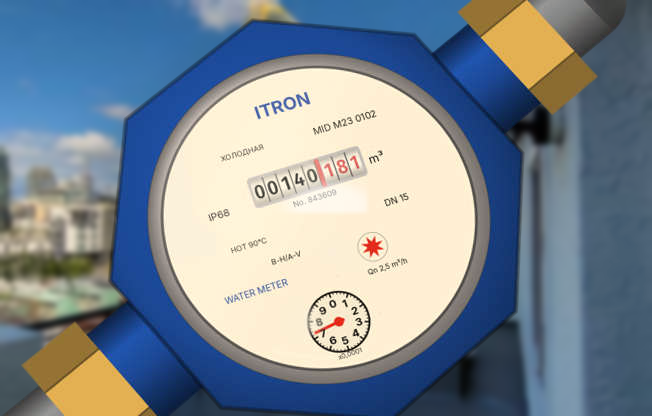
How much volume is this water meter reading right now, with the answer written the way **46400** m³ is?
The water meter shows **140.1817** m³
